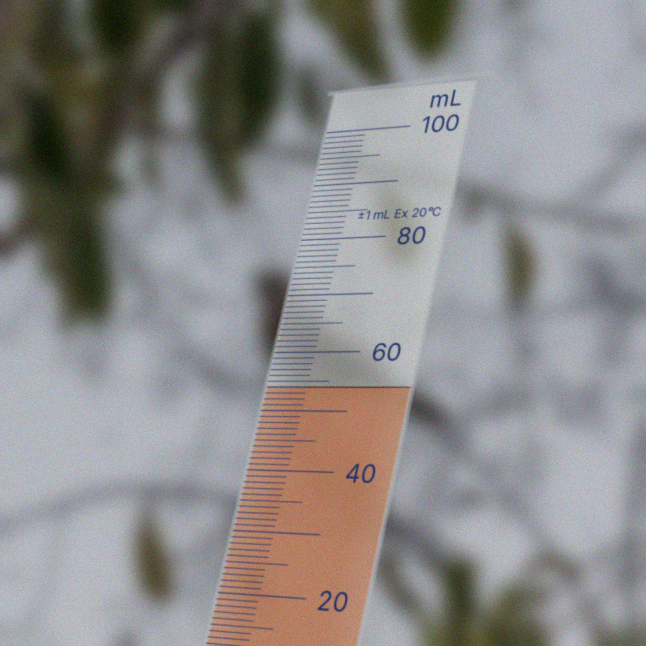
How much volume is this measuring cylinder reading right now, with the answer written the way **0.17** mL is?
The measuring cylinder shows **54** mL
